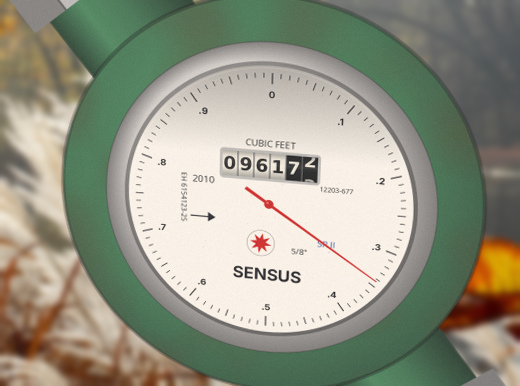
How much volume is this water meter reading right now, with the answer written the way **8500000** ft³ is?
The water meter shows **96172.34** ft³
